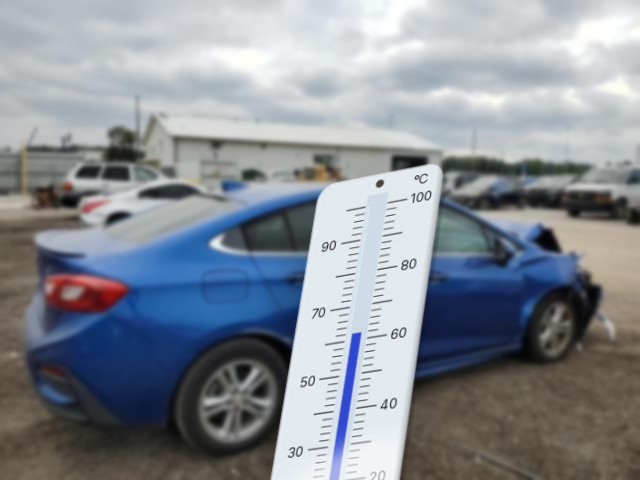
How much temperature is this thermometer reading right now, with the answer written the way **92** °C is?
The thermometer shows **62** °C
